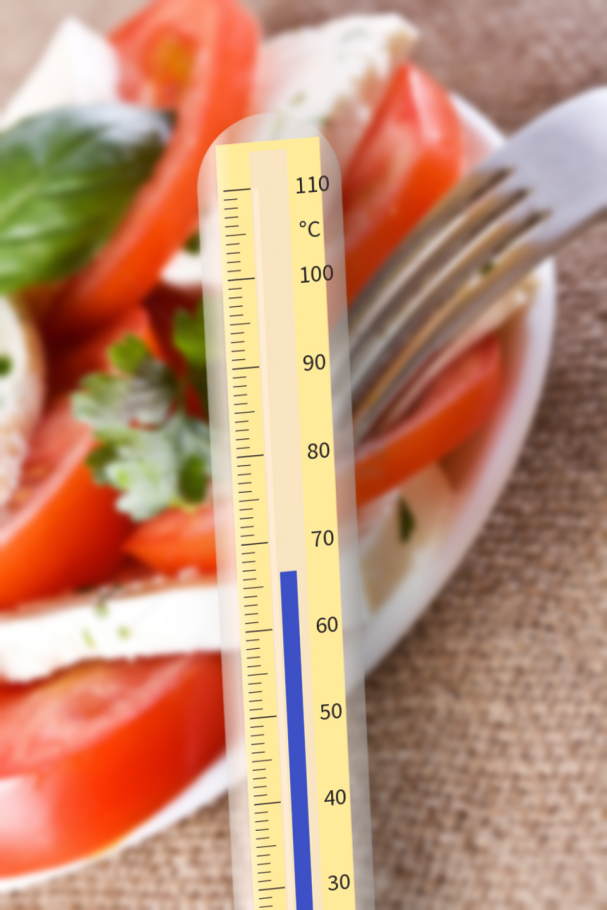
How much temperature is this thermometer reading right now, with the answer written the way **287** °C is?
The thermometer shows **66.5** °C
